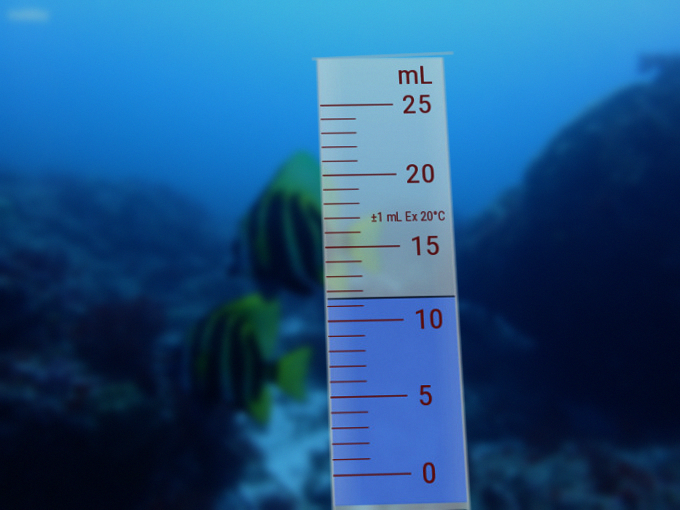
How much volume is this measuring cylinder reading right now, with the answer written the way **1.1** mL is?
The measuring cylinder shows **11.5** mL
